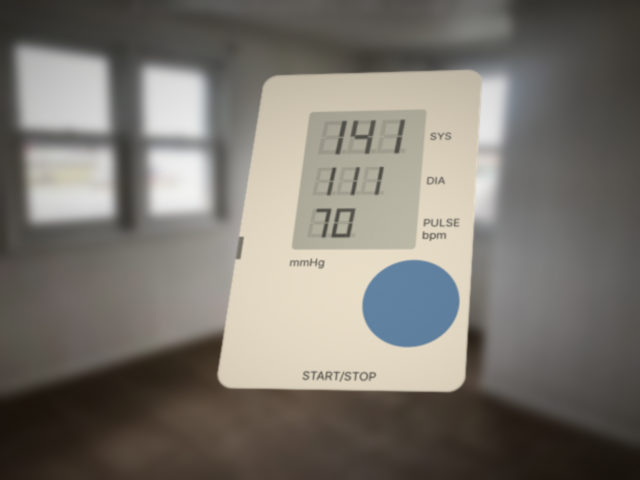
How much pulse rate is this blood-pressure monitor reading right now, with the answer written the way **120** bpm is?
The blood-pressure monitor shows **70** bpm
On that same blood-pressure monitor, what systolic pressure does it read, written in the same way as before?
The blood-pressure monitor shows **141** mmHg
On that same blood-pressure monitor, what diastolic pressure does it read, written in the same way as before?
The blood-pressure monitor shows **111** mmHg
